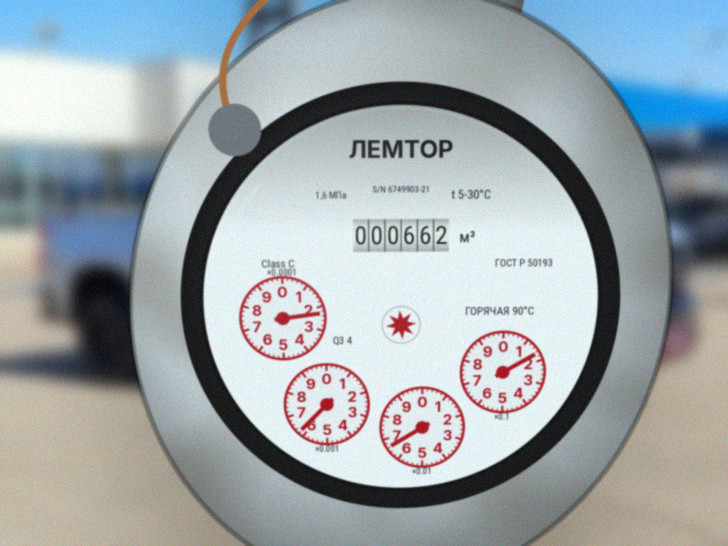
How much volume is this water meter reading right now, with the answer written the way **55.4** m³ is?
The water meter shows **662.1662** m³
